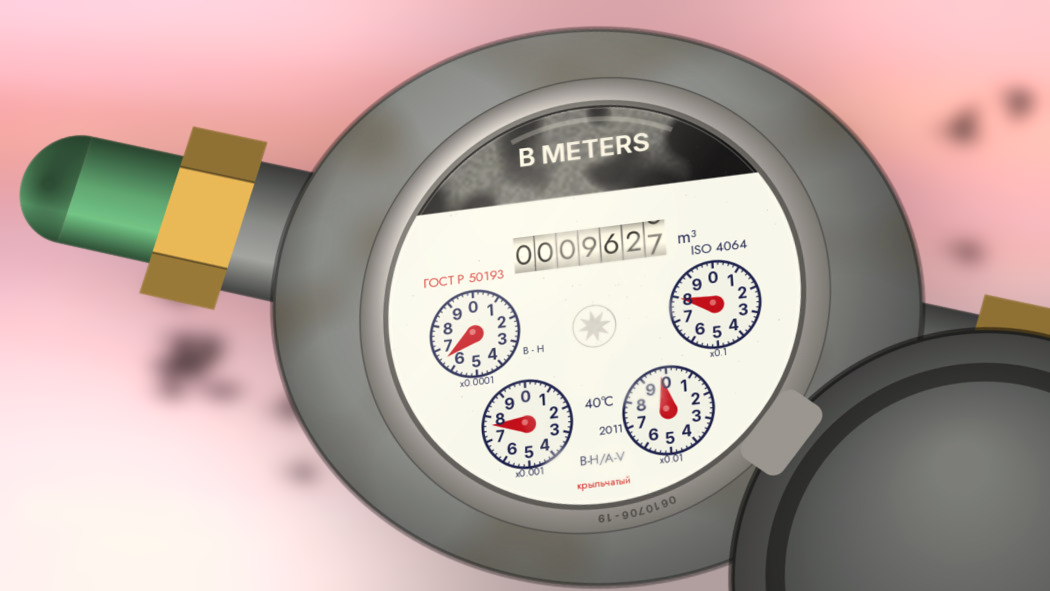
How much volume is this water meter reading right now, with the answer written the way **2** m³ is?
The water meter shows **9626.7976** m³
